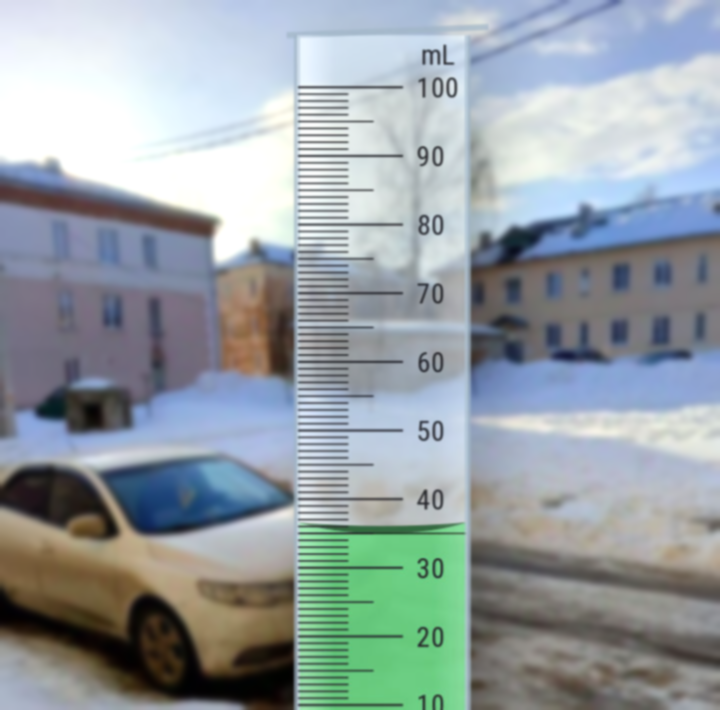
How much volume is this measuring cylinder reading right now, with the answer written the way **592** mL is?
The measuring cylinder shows **35** mL
